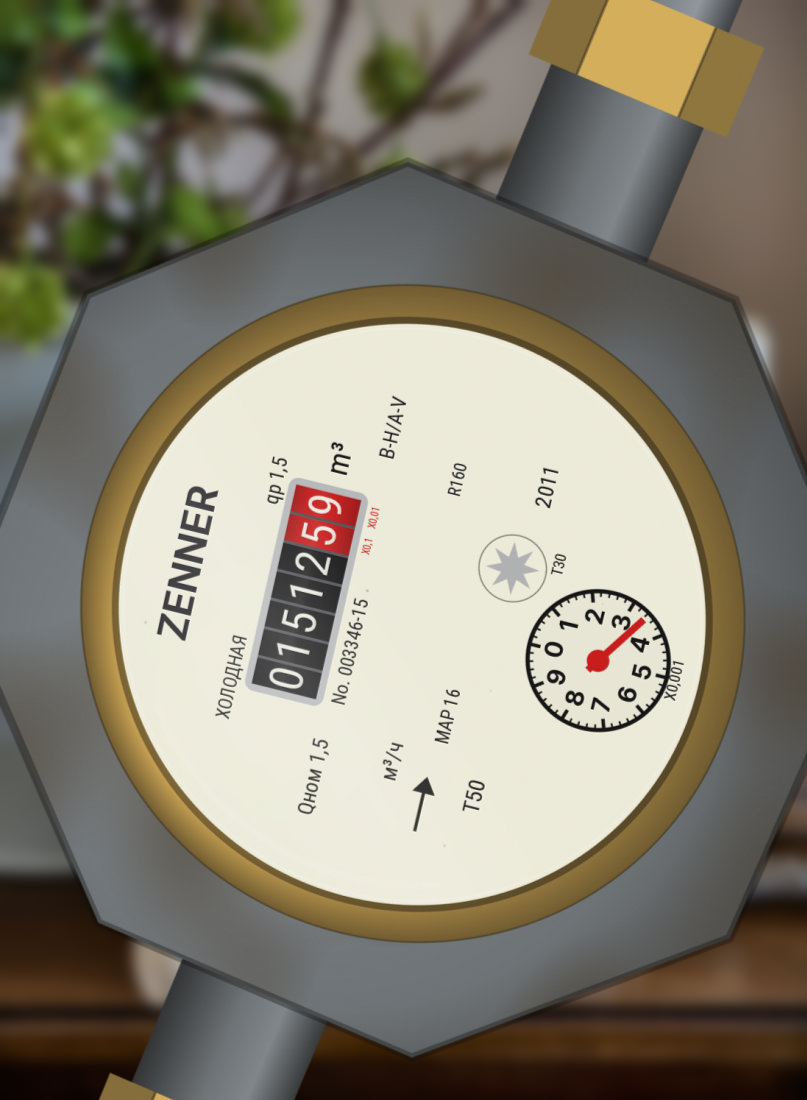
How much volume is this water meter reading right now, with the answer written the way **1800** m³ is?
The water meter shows **1512.593** m³
